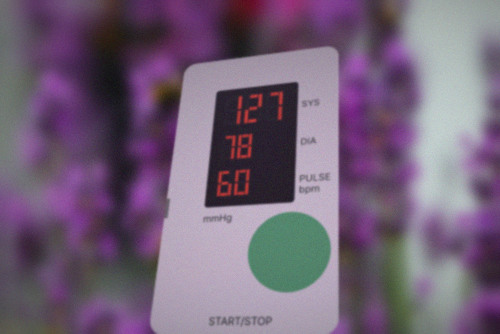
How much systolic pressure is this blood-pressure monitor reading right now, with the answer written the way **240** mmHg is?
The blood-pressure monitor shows **127** mmHg
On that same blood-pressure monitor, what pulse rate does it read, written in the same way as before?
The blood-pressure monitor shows **60** bpm
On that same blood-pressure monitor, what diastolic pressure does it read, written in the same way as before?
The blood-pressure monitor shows **78** mmHg
